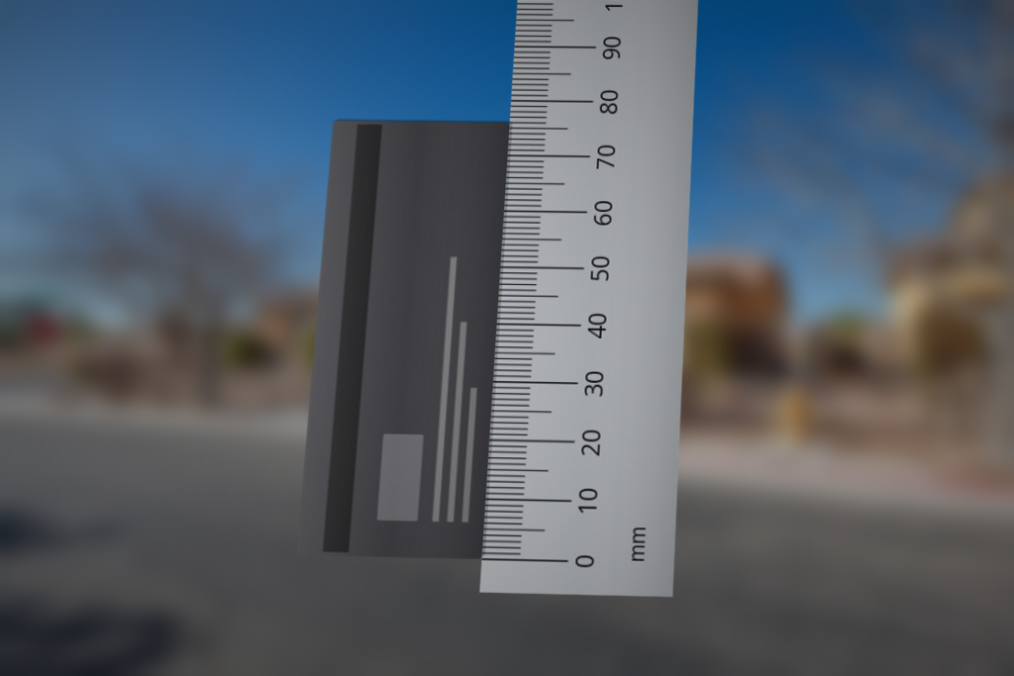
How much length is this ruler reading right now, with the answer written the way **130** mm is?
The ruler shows **76** mm
